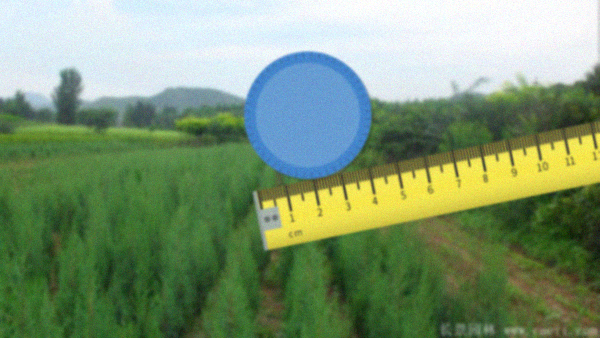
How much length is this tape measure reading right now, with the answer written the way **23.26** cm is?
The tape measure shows **4.5** cm
